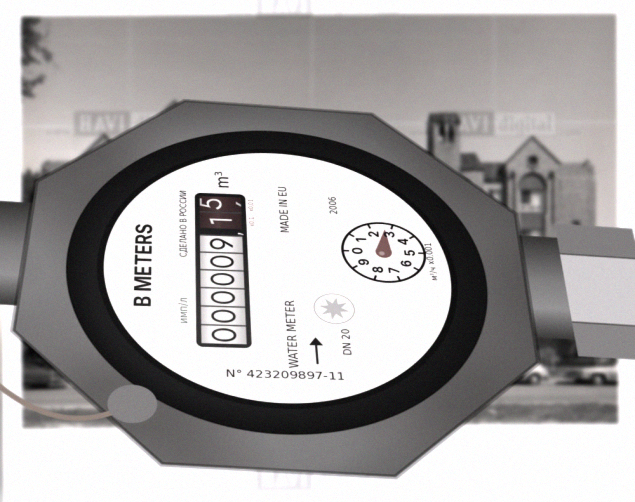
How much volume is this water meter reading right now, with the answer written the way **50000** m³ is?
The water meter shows **9.152** m³
